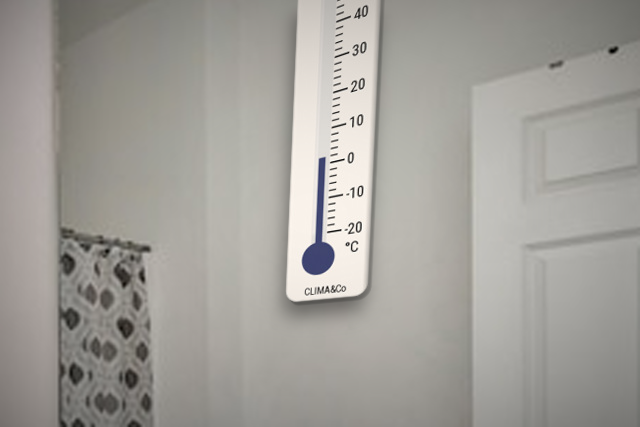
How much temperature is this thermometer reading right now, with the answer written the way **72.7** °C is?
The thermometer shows **2** °C
